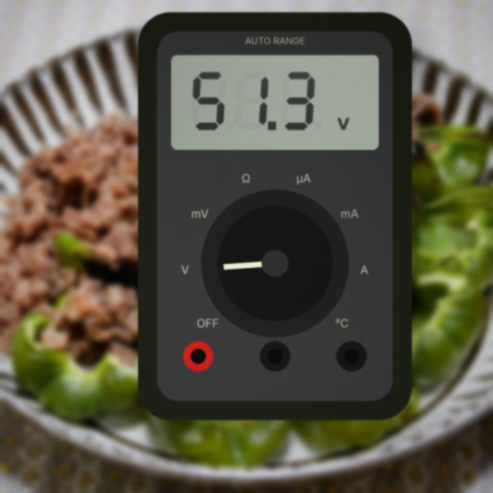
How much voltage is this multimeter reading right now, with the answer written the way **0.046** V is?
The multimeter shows **51.3** V
